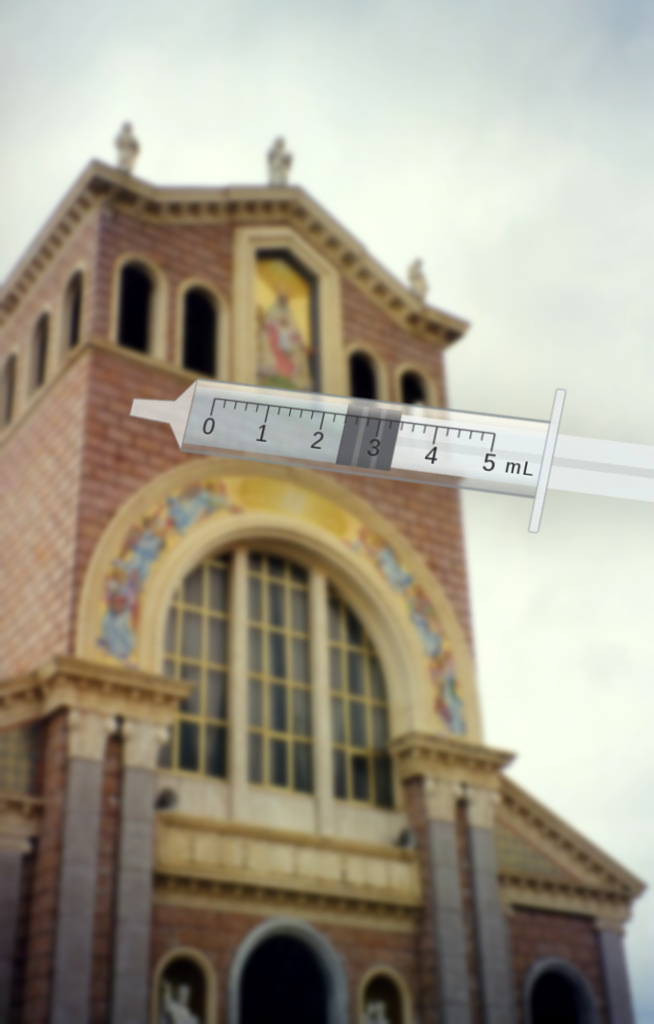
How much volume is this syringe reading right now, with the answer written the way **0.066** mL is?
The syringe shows **2.4** mL
